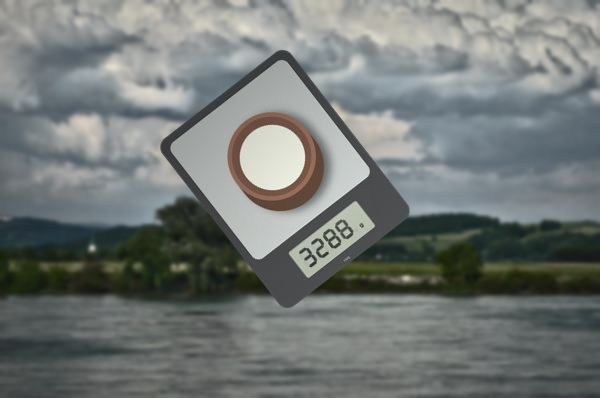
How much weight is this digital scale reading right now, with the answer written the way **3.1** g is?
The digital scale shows **3288** g
